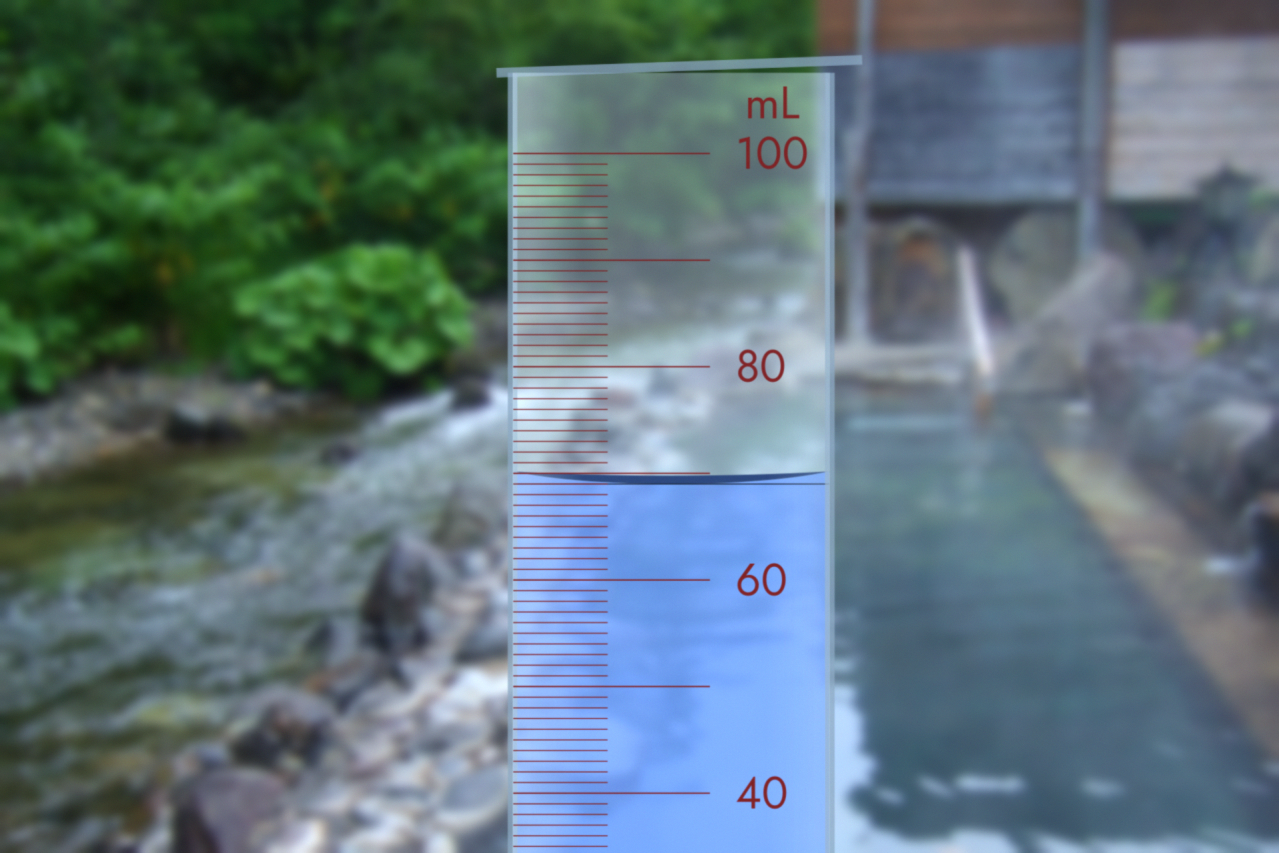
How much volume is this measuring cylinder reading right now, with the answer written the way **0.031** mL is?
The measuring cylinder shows **69** mL
